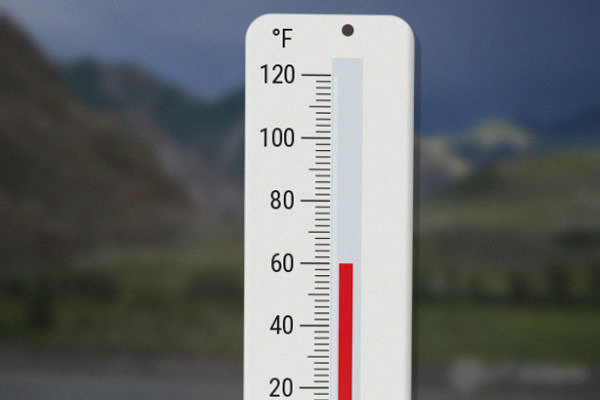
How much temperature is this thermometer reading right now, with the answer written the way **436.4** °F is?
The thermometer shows **60** °F
